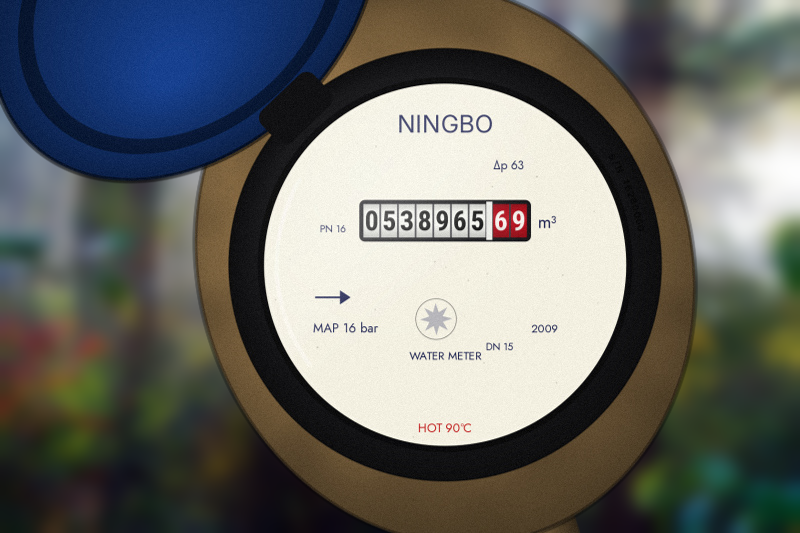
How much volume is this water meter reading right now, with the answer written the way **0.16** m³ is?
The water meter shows **538965.69** m³
